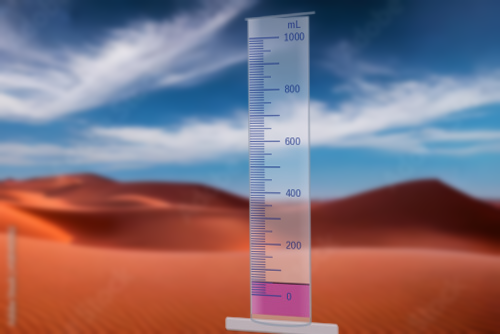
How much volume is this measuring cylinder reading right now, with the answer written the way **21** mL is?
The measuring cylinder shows **50** mL
